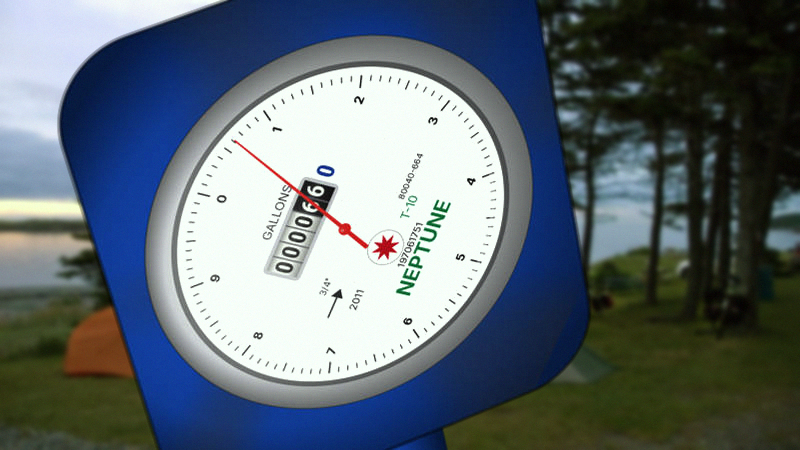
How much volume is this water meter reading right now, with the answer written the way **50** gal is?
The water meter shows **660.6** gal
